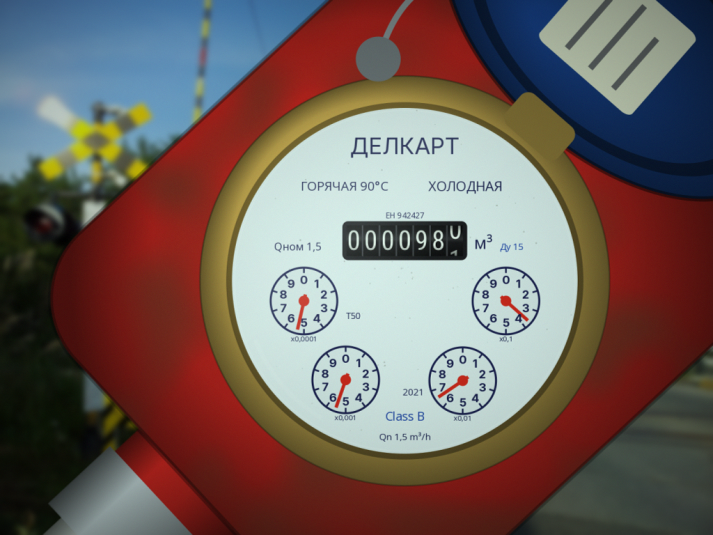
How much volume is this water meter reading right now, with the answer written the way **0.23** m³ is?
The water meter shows **980.3655** m³
